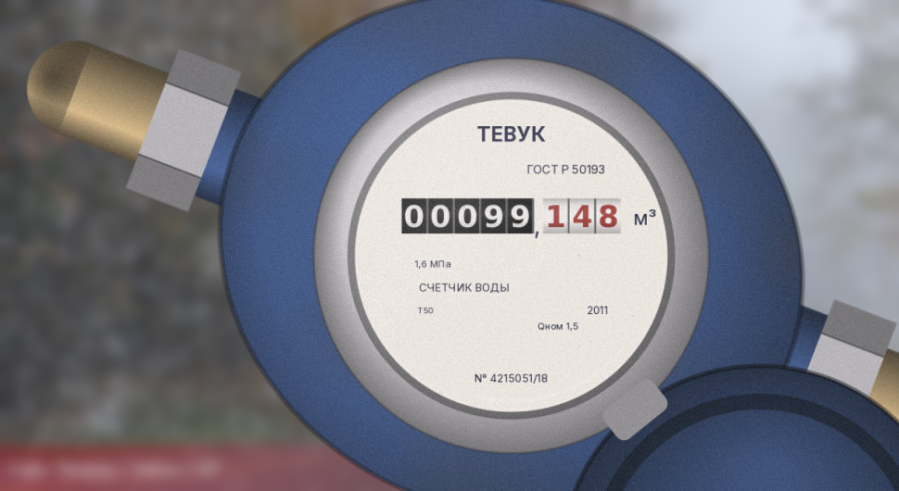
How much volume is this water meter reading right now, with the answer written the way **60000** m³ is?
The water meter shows **99.148** m³
